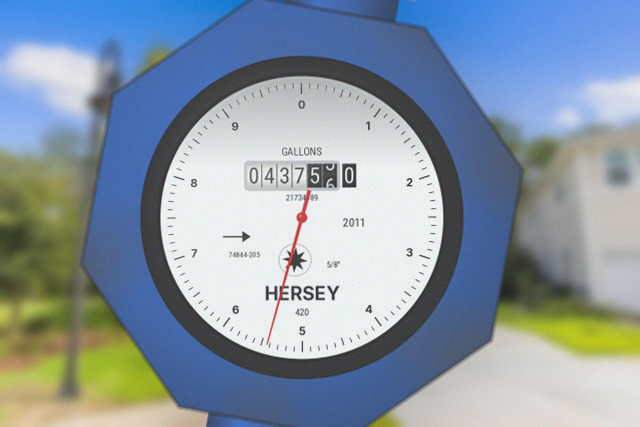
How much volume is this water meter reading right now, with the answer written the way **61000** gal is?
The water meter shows **437555.4** gal
